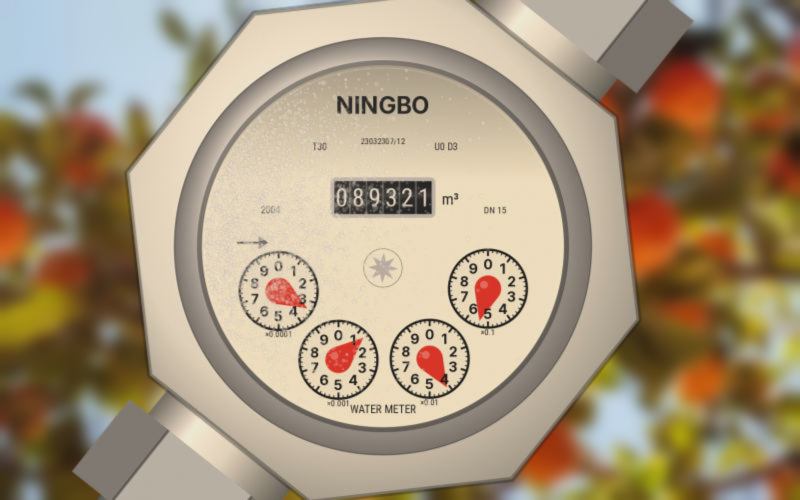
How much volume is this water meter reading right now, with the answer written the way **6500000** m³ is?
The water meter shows **89321.5413** m³
